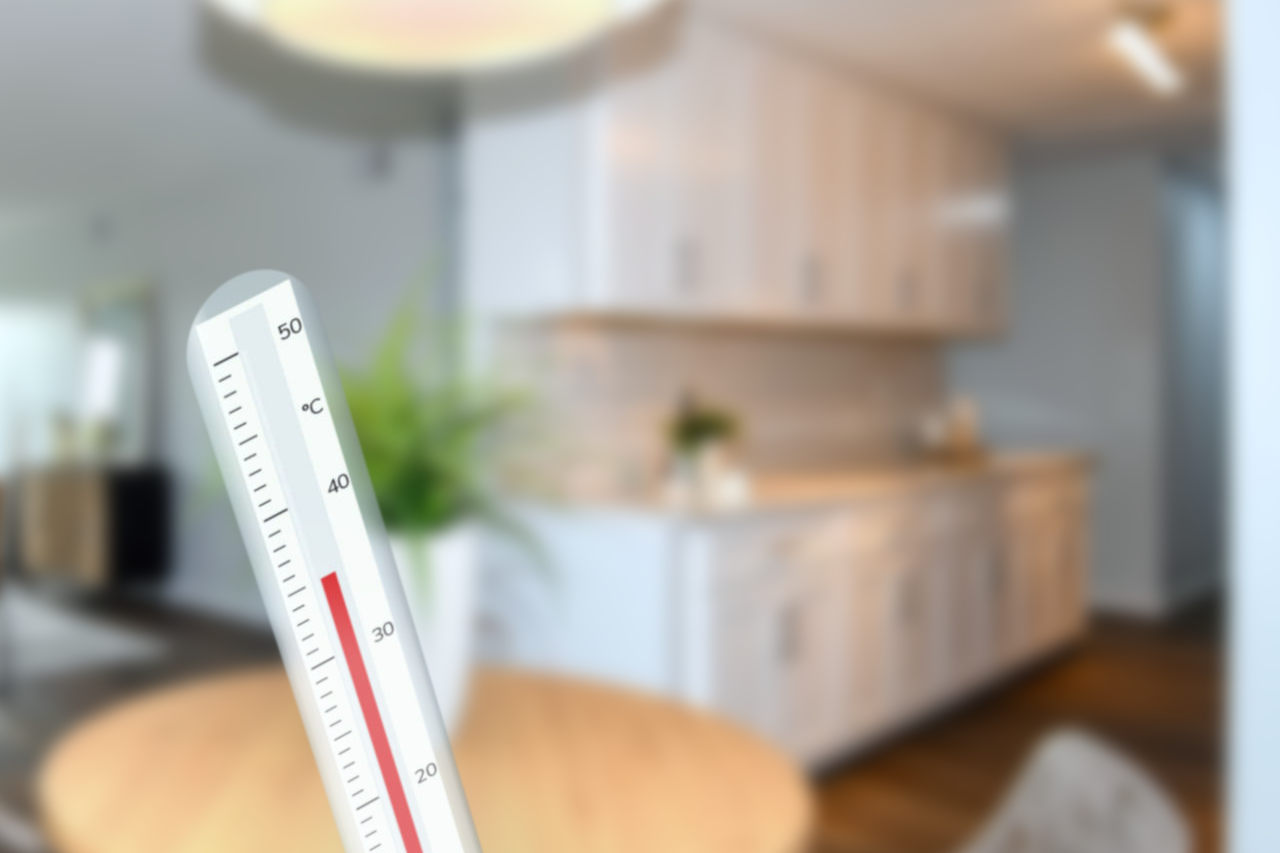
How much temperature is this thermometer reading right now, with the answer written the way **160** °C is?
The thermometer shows **35** °C
